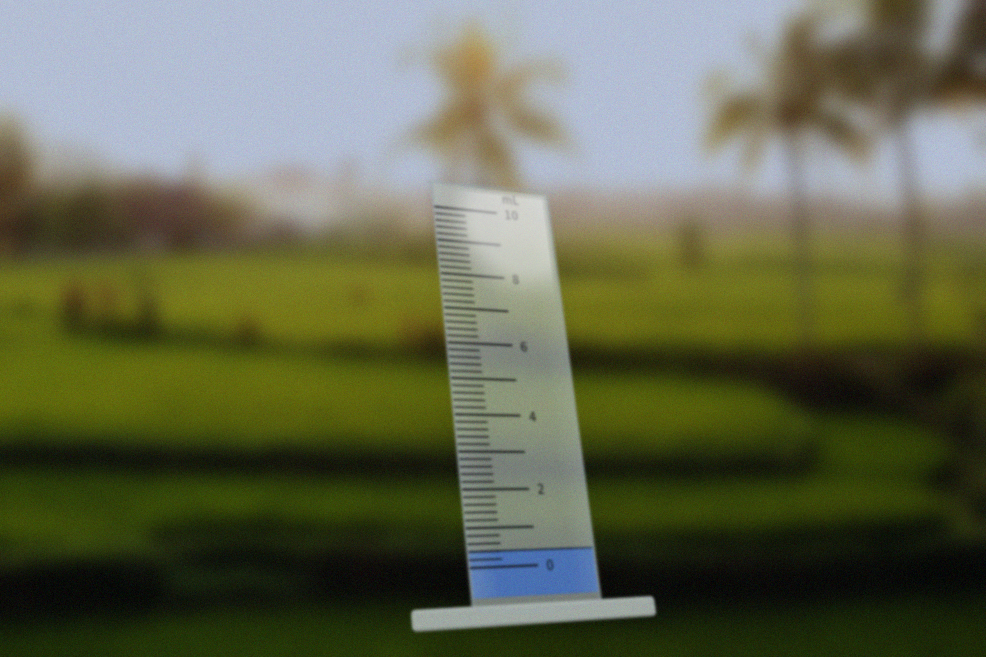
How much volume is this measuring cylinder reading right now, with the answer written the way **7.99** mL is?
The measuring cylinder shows **0.4** mL
